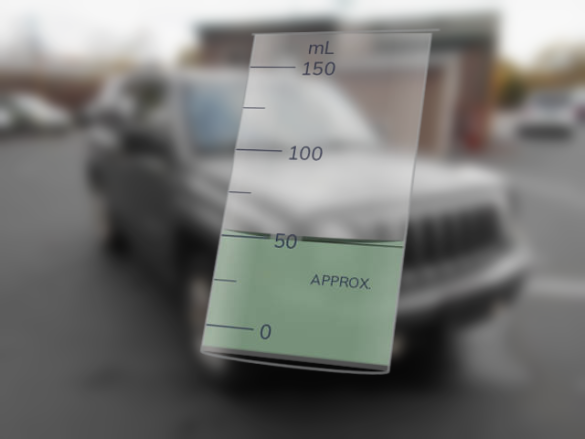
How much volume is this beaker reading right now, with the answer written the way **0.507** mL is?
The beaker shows **50** mL
